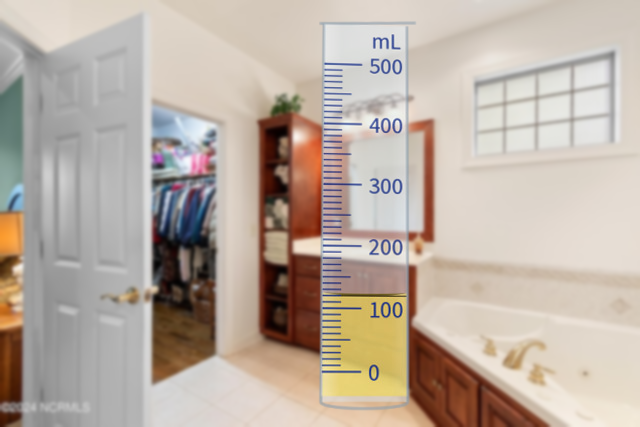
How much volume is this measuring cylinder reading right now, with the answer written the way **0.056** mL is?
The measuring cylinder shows **120** mL
